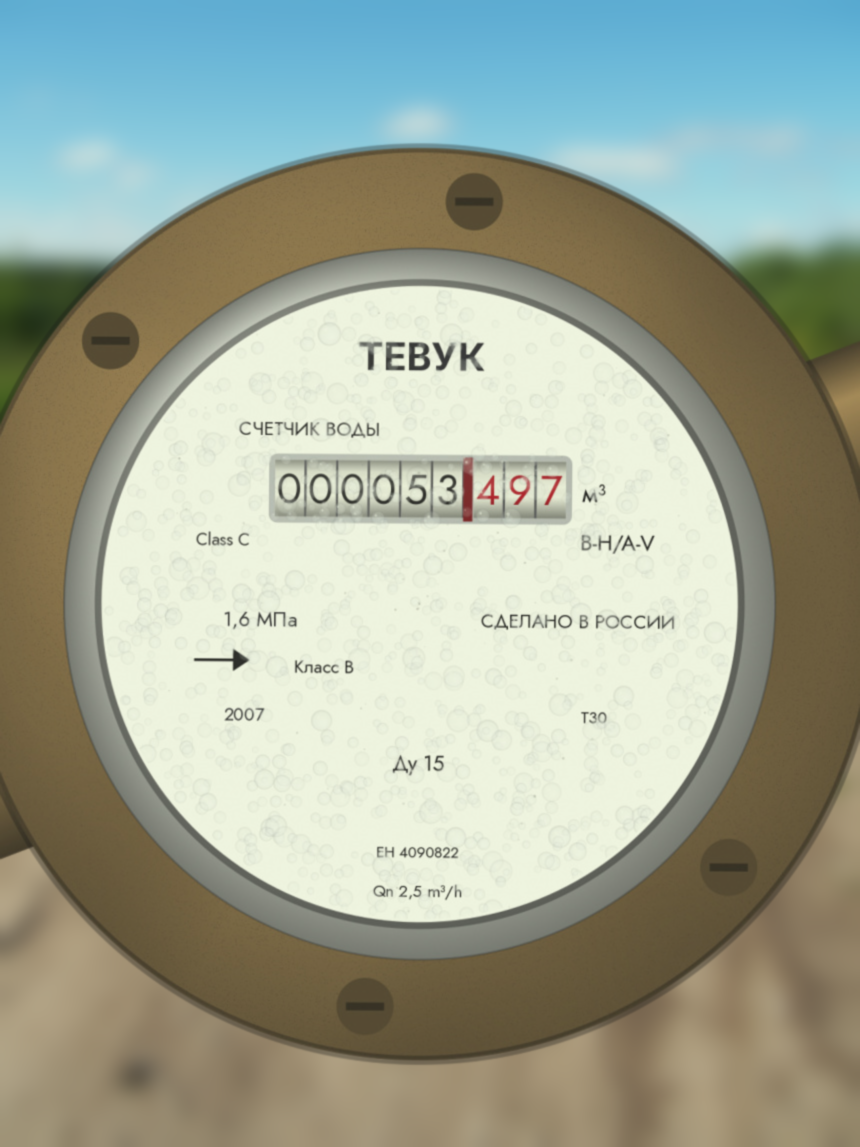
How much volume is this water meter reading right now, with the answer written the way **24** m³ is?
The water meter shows **53.497** m³
